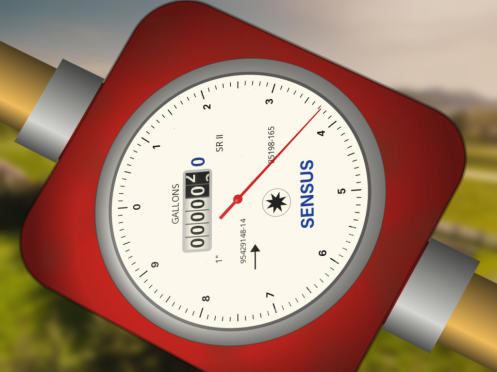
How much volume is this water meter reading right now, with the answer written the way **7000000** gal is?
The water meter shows **23.7** gal
